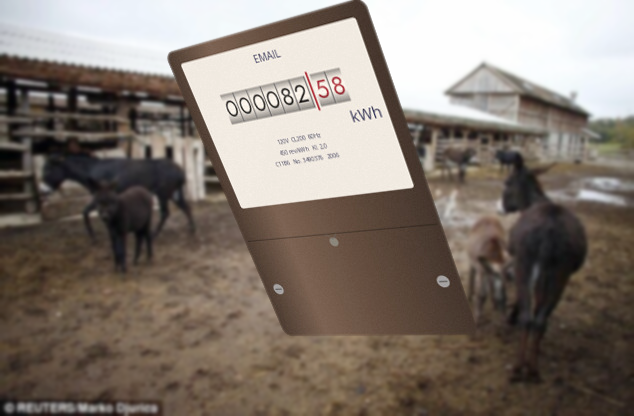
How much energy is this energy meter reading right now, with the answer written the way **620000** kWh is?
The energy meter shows **82.58** kWh
